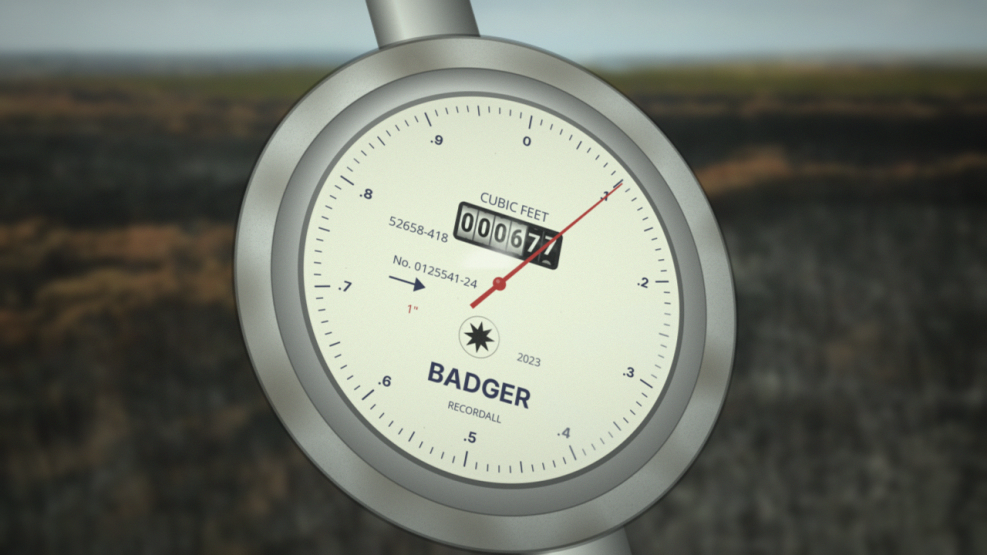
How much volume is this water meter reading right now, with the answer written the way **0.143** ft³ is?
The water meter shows **677.10** ft³
